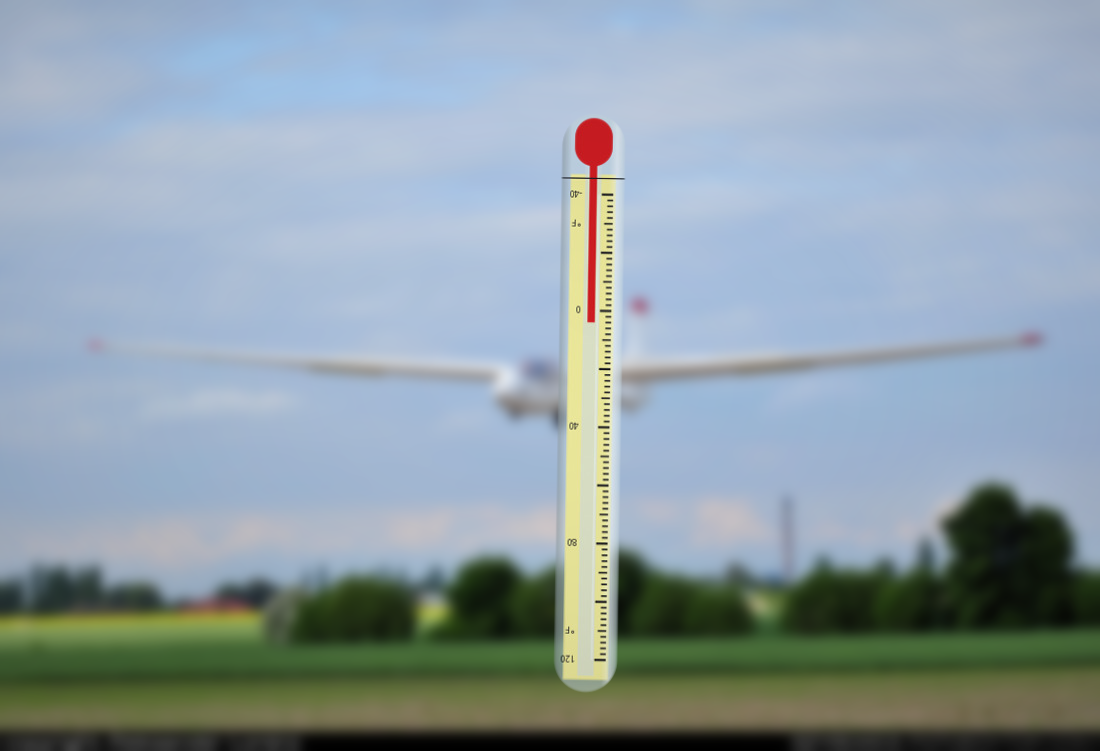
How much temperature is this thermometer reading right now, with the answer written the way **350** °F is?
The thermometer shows **4** °F
